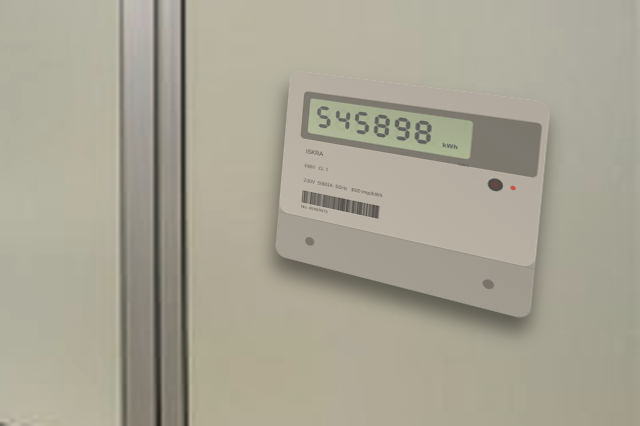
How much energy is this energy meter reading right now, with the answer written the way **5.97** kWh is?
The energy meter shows **545898** kWh
